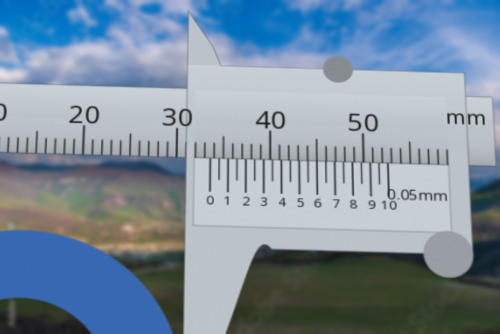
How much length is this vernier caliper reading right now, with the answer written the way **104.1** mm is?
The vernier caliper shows **33.6** mm
